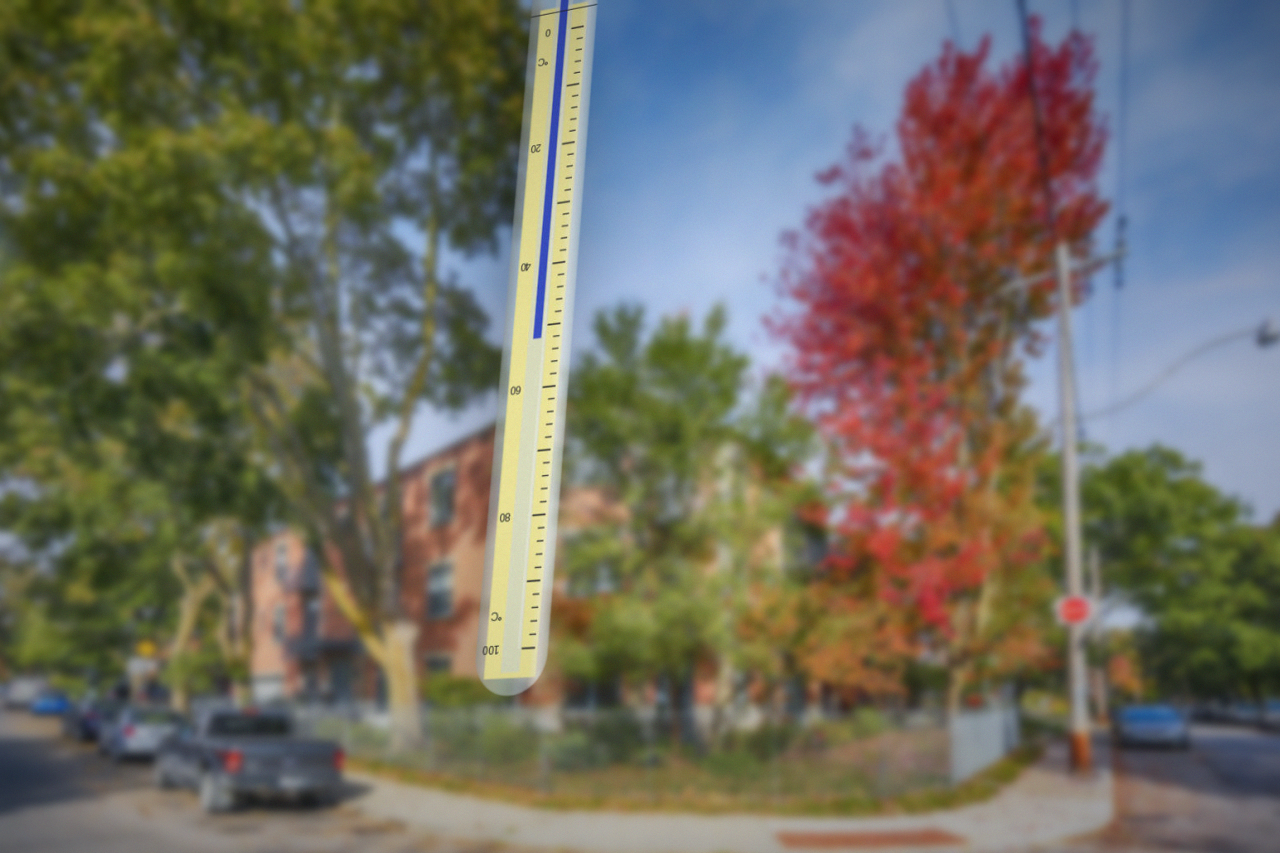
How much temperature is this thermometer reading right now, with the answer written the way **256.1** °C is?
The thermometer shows **52** °C
